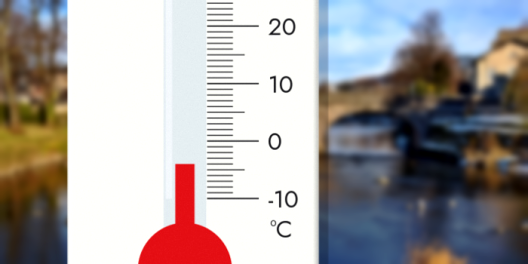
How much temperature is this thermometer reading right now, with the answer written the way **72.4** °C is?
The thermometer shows **-4** °C
